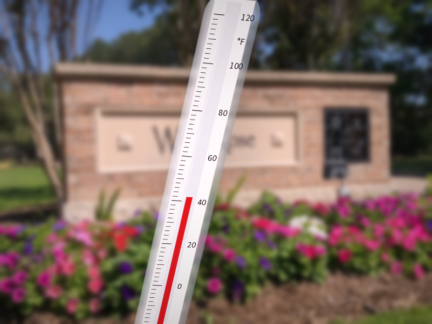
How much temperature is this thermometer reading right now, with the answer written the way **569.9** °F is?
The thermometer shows **42** °F
